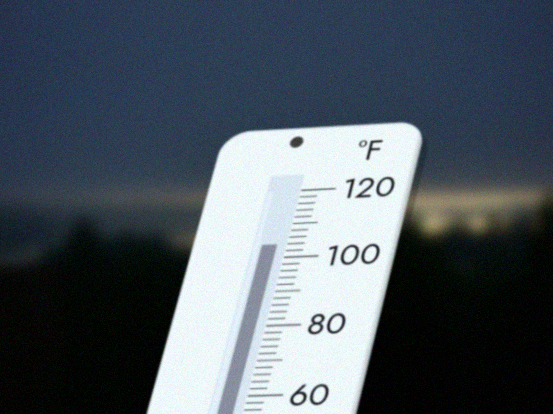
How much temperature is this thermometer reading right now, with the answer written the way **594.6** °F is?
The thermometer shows **104** °F
